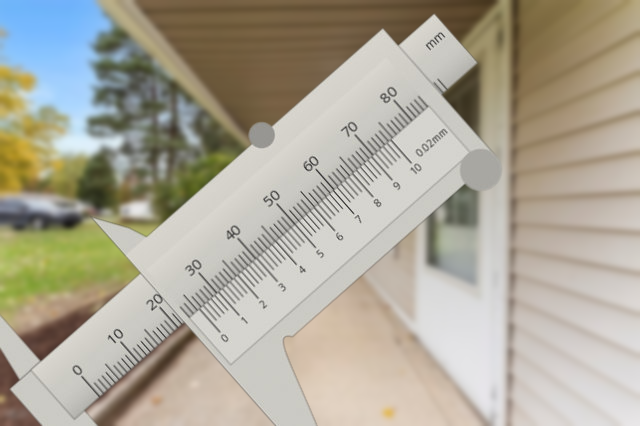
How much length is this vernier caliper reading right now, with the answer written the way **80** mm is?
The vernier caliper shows **25.5** mm
